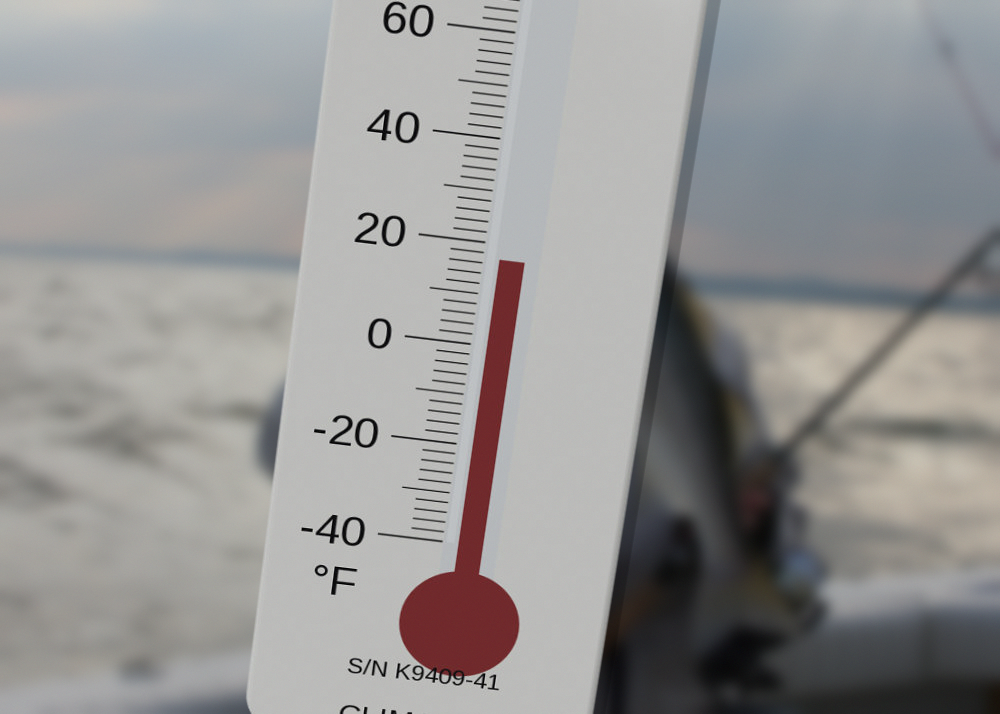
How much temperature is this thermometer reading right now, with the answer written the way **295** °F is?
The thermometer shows **17** °F
